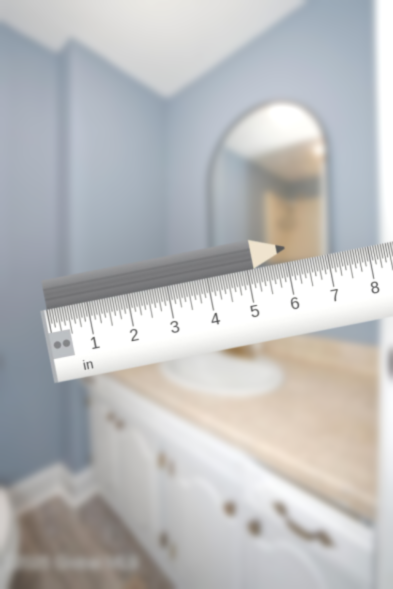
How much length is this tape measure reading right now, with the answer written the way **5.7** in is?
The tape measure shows **6** in
